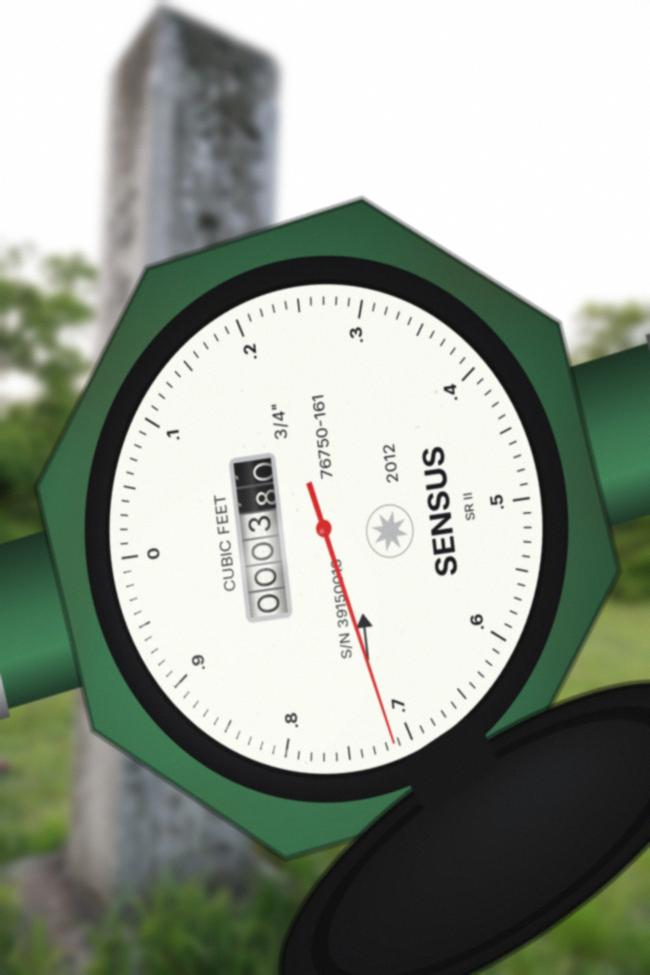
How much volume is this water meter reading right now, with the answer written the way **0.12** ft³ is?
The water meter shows **379.71** ft³
